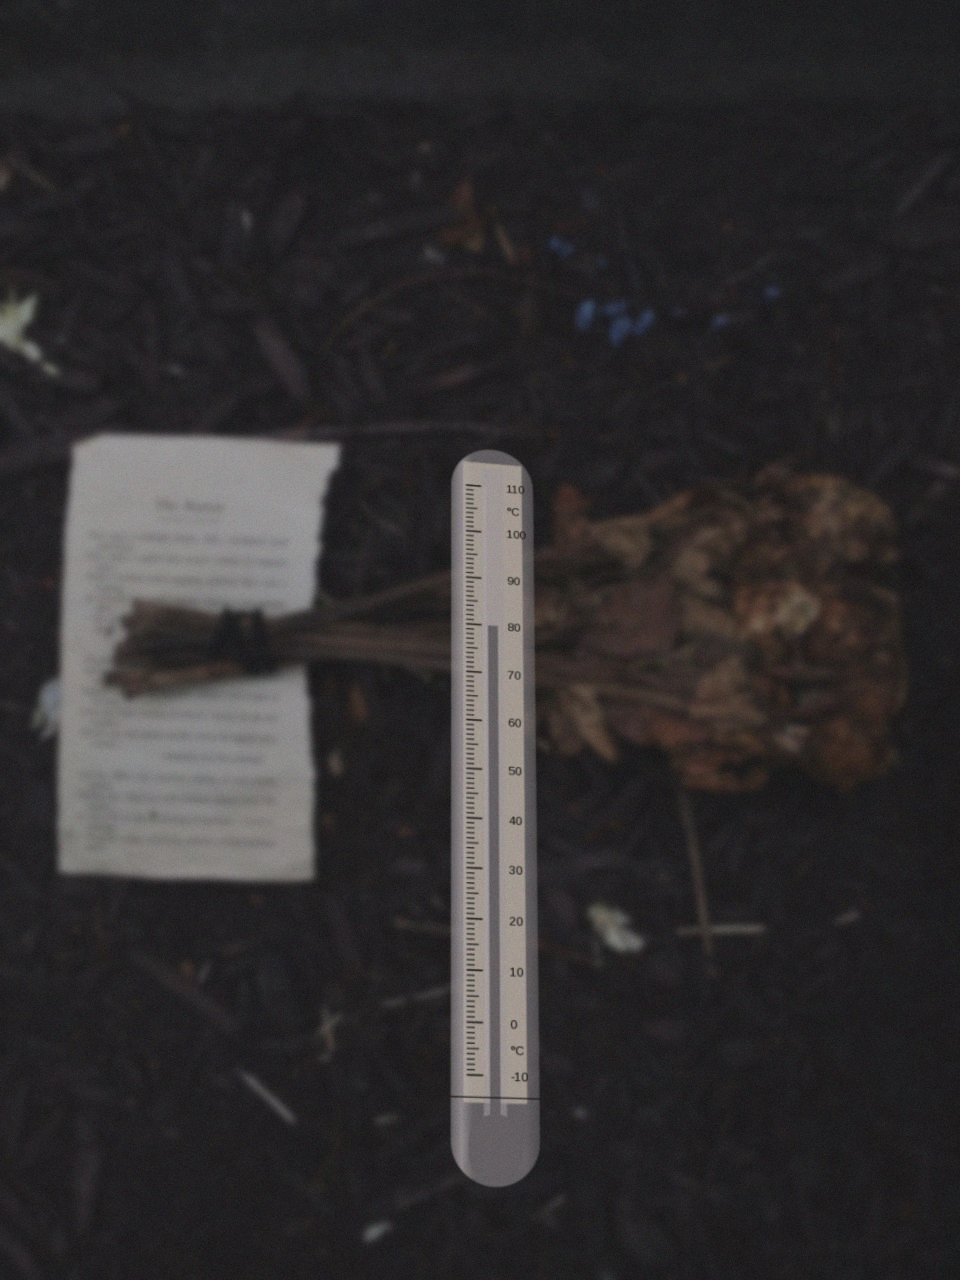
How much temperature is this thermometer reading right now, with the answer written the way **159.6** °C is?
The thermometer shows **80** °C
